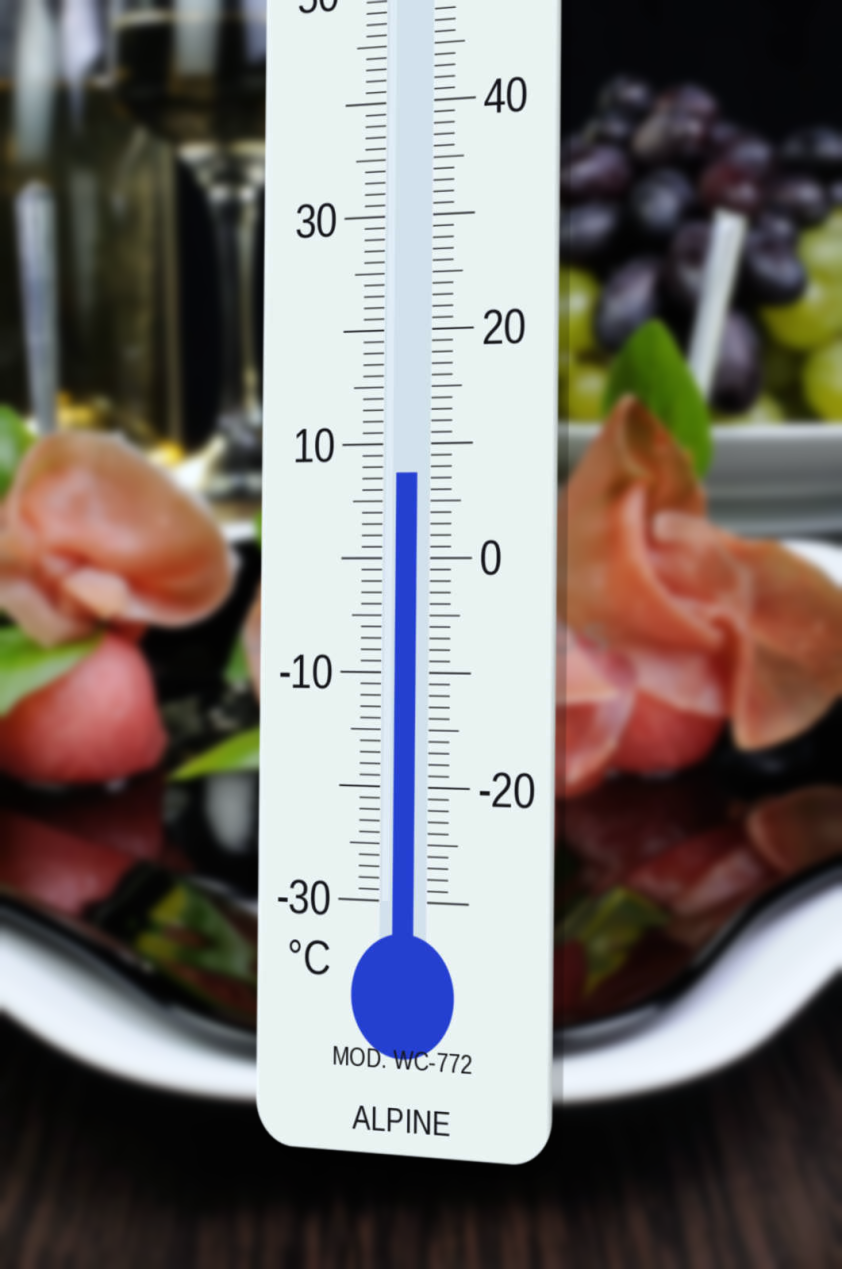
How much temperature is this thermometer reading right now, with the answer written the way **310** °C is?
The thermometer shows **7.5** °C
